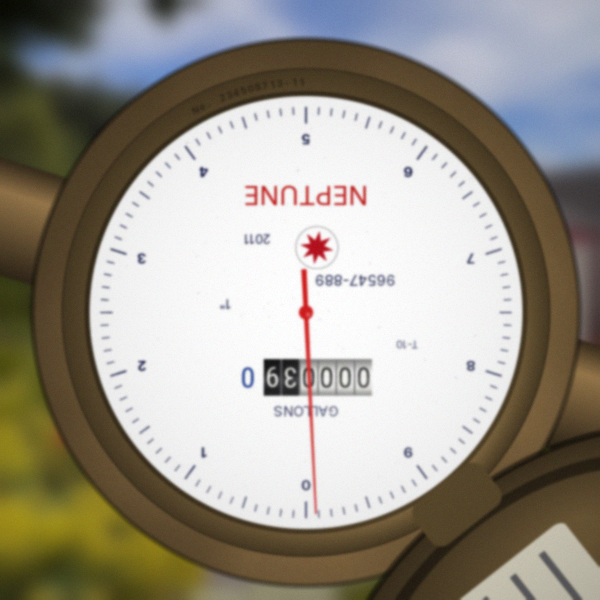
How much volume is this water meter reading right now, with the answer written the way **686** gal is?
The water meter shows **389.9** gal
